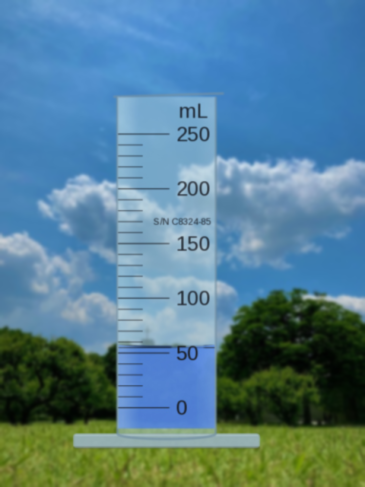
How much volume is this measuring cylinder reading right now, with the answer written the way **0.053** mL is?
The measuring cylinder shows **55** mL
